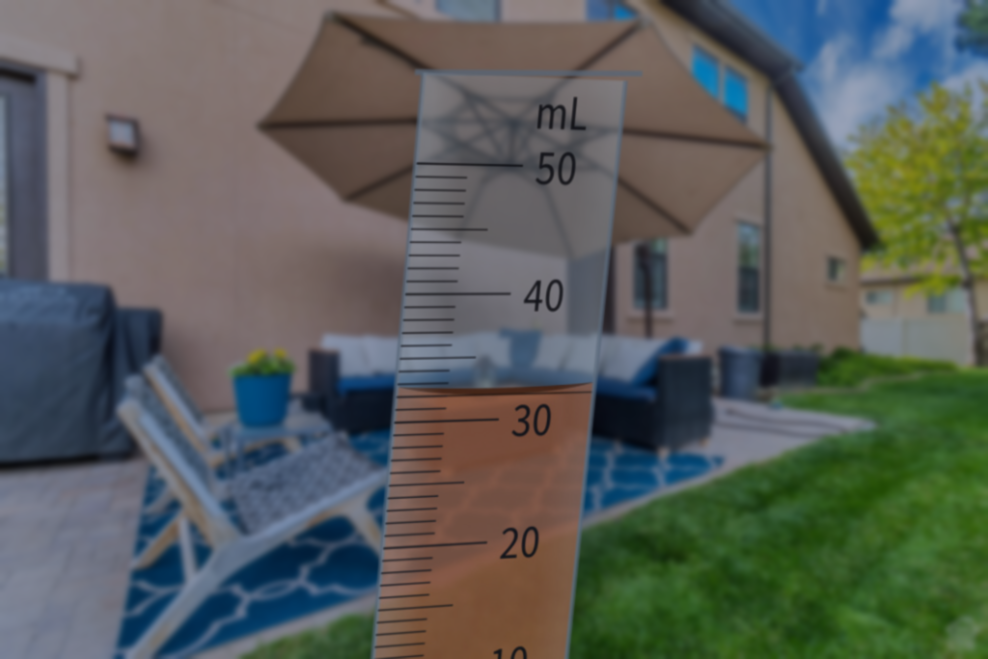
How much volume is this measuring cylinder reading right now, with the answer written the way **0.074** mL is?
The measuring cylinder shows **32** mL
